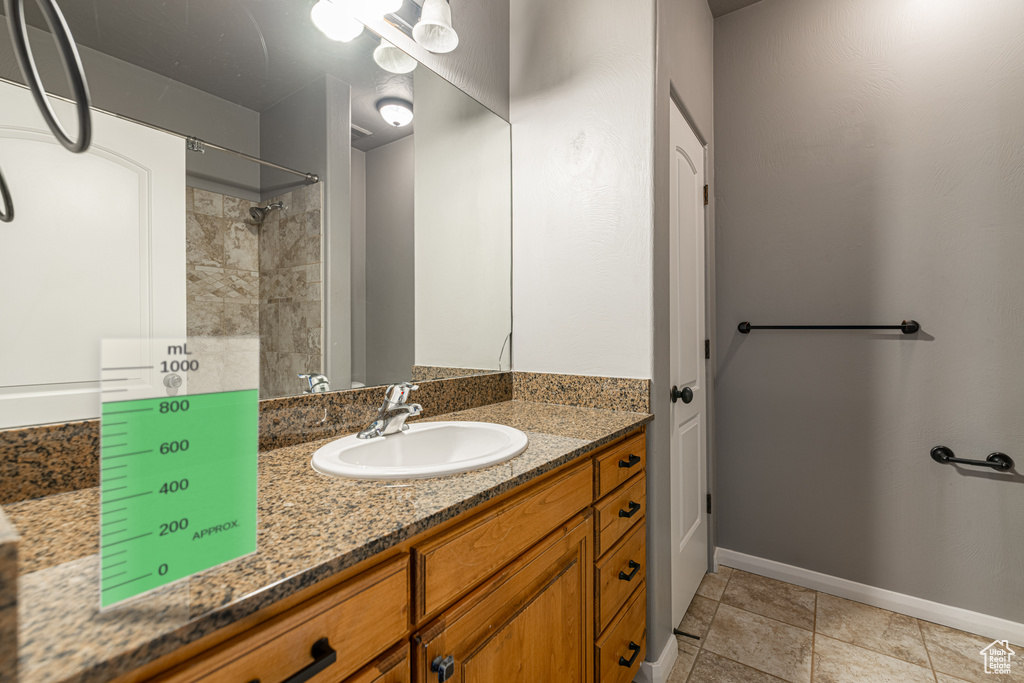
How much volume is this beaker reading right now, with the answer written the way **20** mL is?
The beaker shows **850** mL
